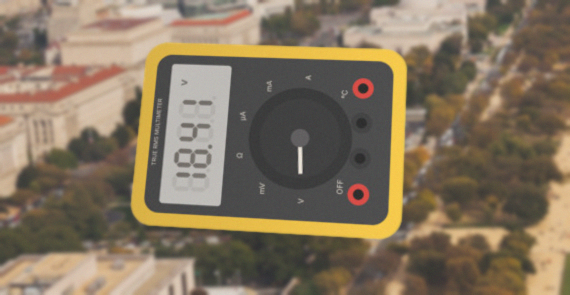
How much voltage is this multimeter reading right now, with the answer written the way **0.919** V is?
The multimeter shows **18.41** V
